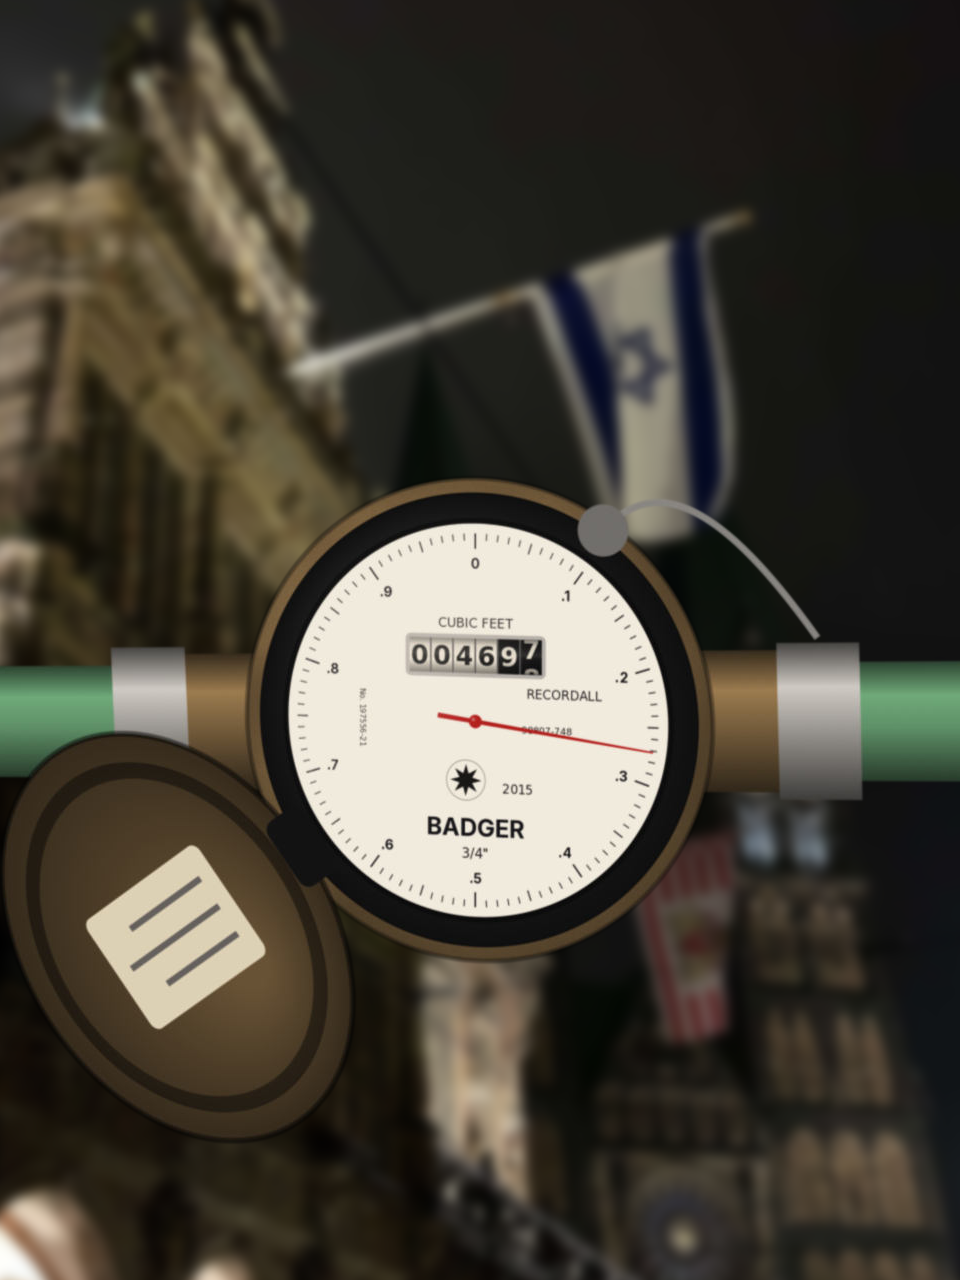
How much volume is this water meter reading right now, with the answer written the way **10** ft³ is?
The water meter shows **4697.27** ft³
